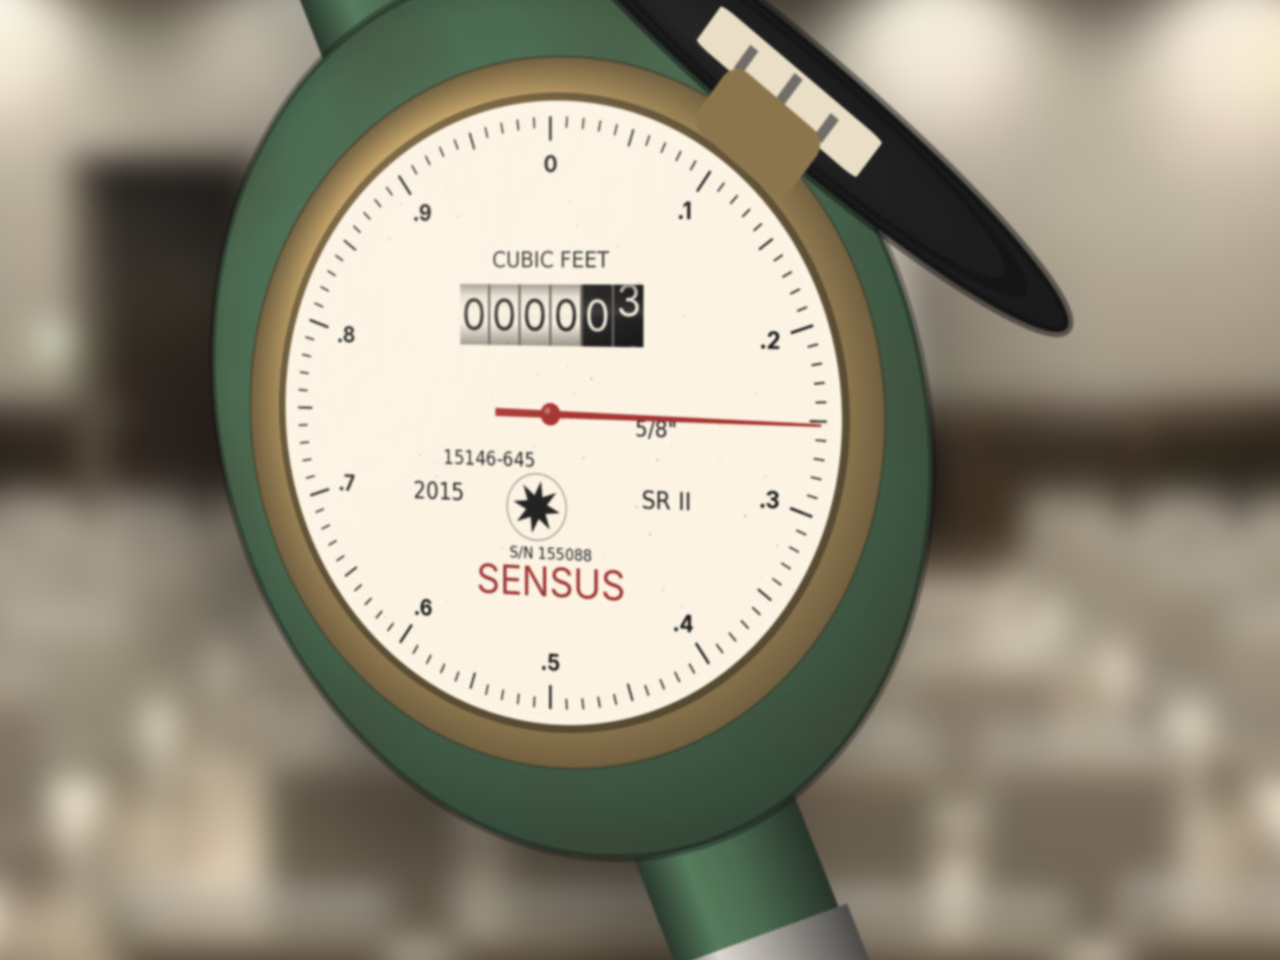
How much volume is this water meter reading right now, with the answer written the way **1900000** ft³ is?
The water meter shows **3.25** ft³
